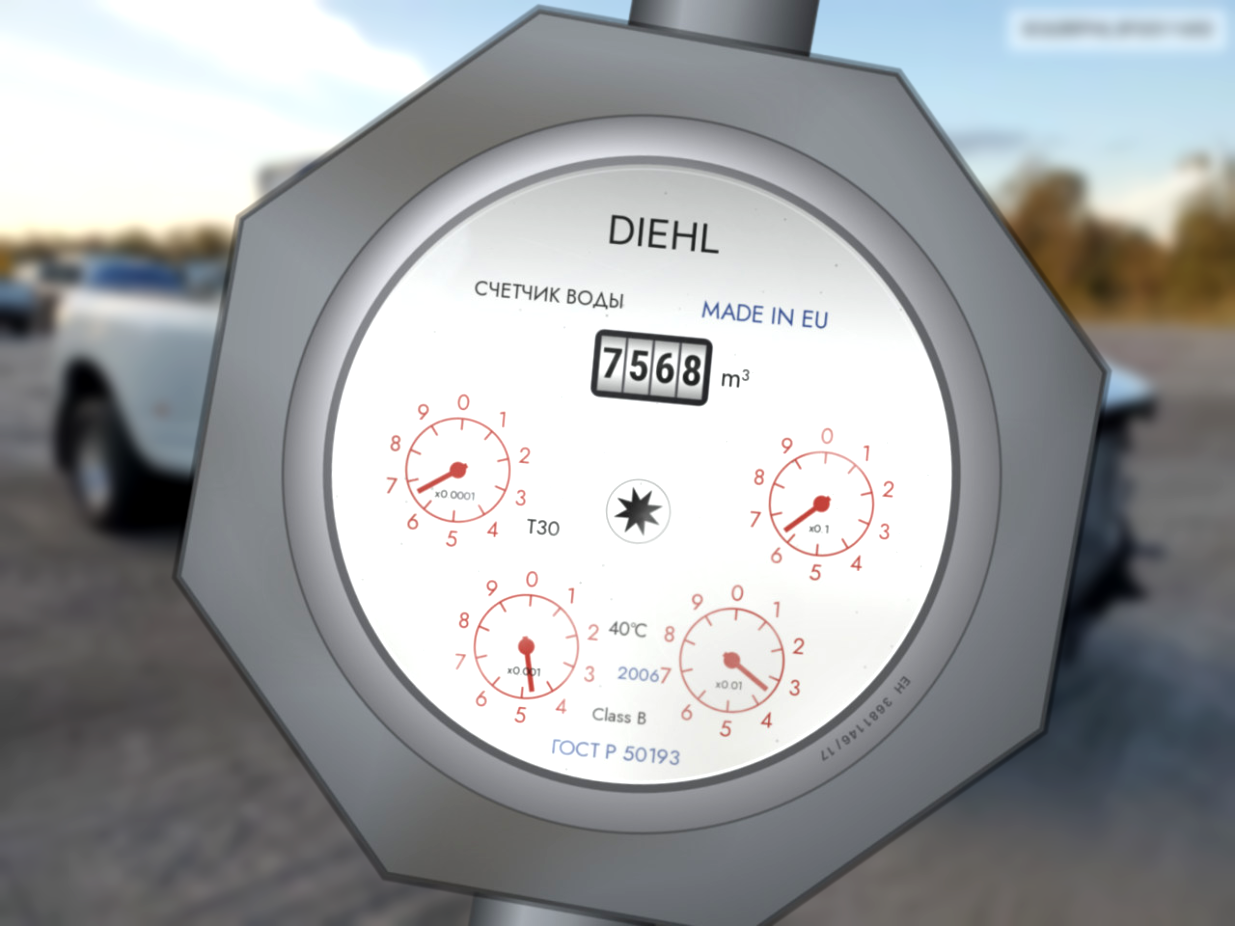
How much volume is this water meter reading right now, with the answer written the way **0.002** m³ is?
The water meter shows **7568.6346** m³
